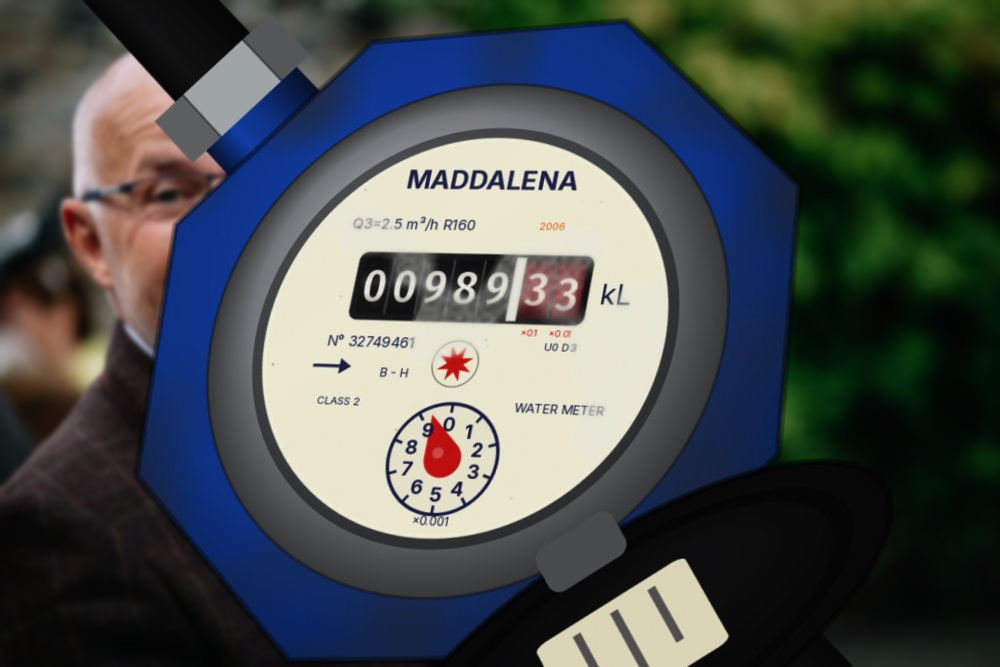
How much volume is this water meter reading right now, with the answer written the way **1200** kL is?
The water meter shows **989.329** kL
